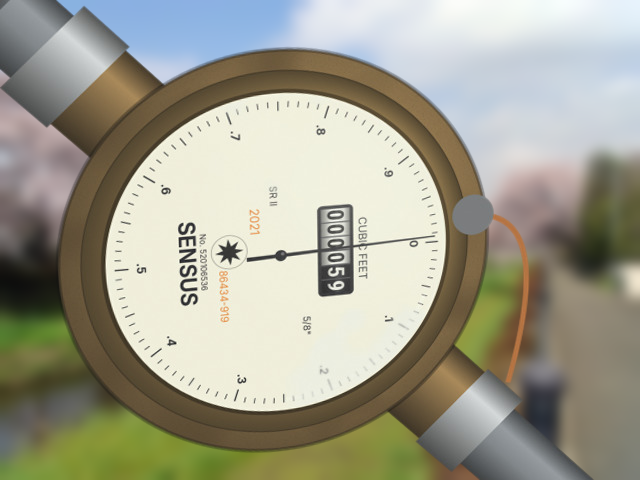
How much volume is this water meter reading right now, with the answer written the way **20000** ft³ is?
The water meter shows **58.99** ft³
